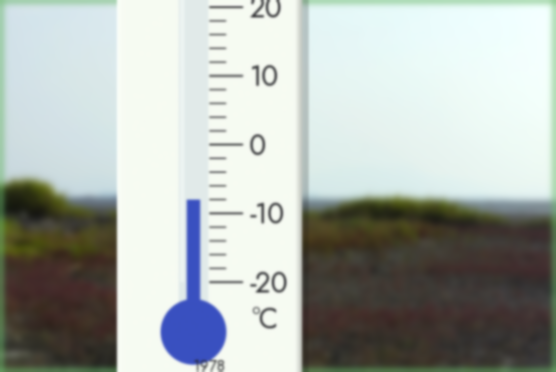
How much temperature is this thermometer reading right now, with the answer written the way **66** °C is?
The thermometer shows **-8** °C
